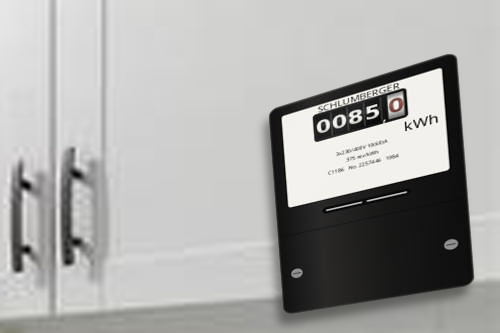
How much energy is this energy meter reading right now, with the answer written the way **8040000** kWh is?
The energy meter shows **85.0** kWh
